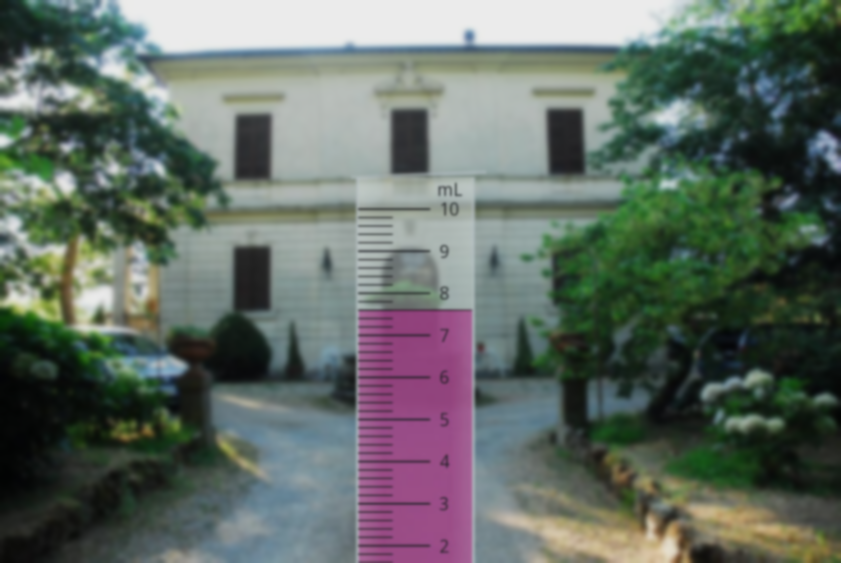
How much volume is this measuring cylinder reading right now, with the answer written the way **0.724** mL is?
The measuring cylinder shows **7.6** mL
